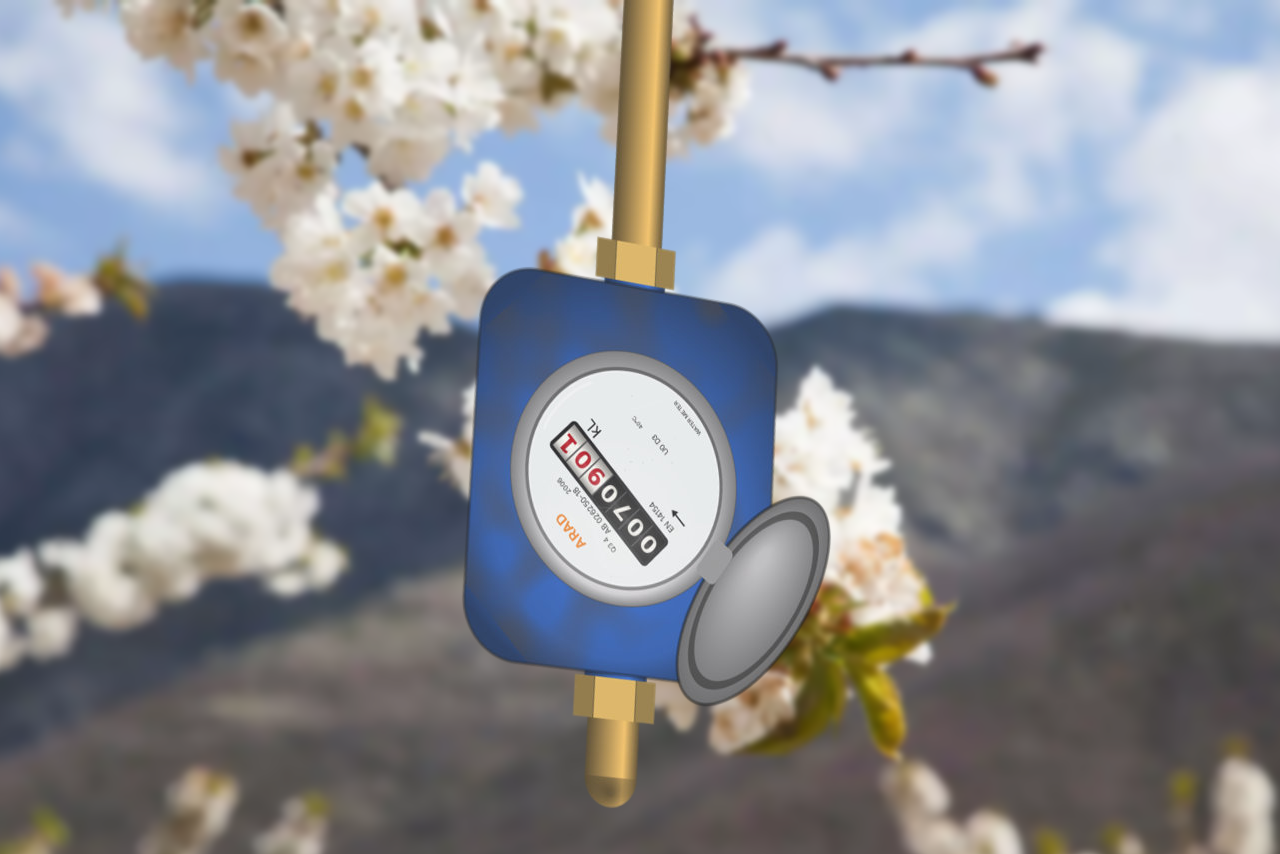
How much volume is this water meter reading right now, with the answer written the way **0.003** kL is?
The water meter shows **70.901** kL
